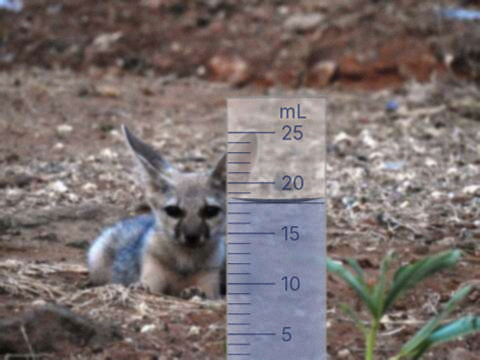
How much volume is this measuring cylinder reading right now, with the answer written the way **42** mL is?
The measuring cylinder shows **18** mL
